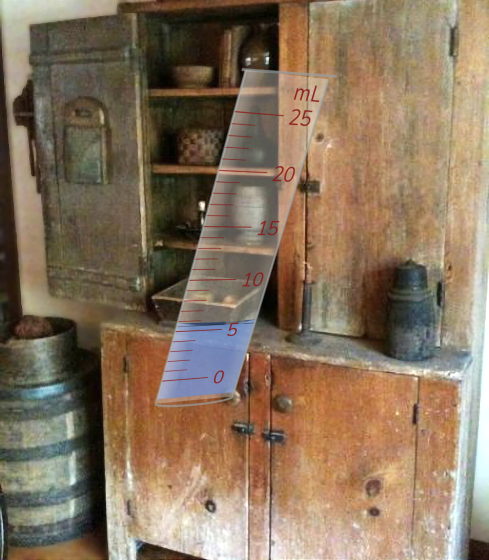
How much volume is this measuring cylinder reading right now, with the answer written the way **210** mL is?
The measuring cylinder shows **5.5** mL
